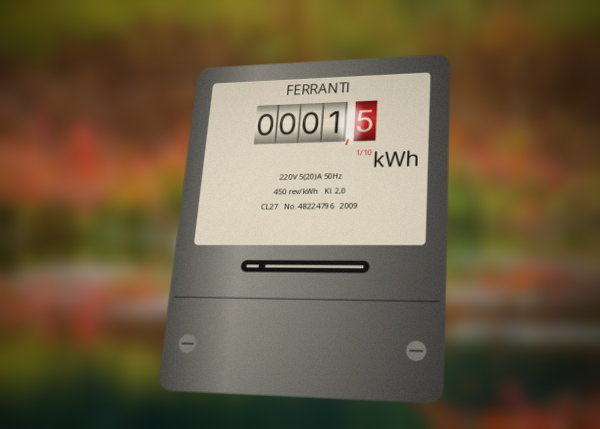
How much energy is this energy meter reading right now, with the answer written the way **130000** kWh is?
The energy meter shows **1.5** kWh
